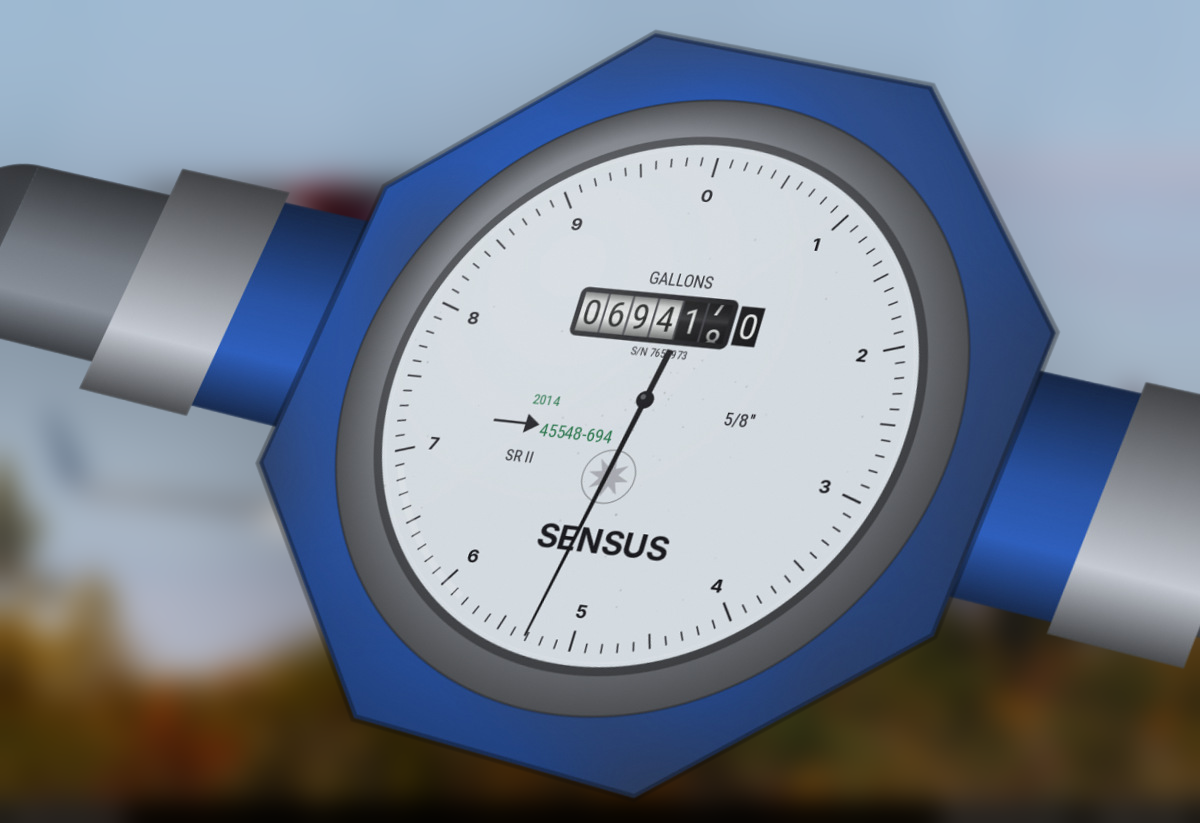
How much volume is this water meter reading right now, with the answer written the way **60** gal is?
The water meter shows **694175.3** gal
